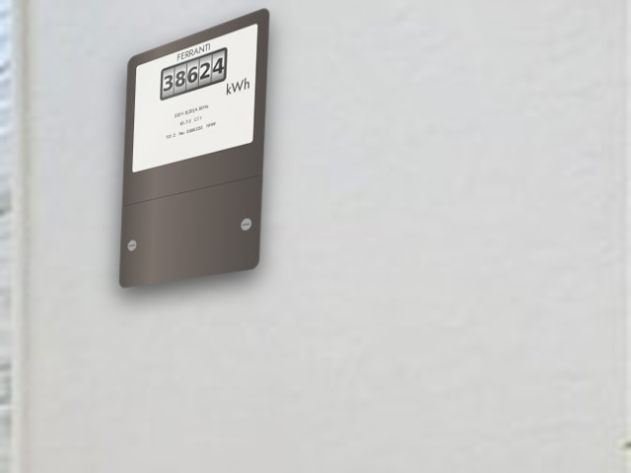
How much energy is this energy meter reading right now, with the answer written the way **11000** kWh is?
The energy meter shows **38624** kWh
